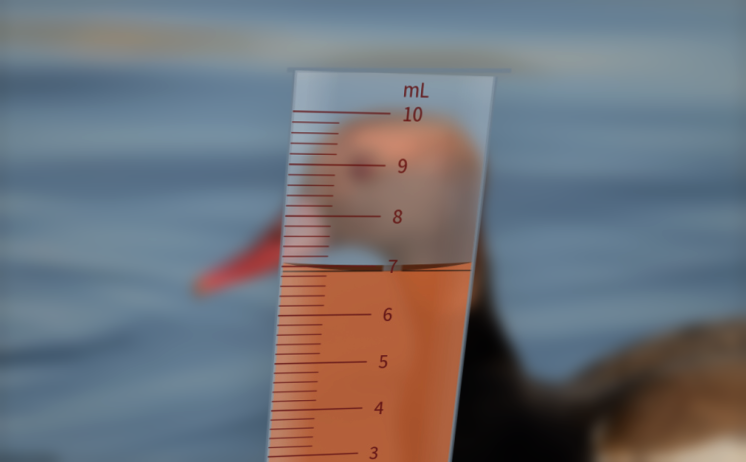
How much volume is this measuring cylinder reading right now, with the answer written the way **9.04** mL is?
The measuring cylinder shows **6.9** mL
